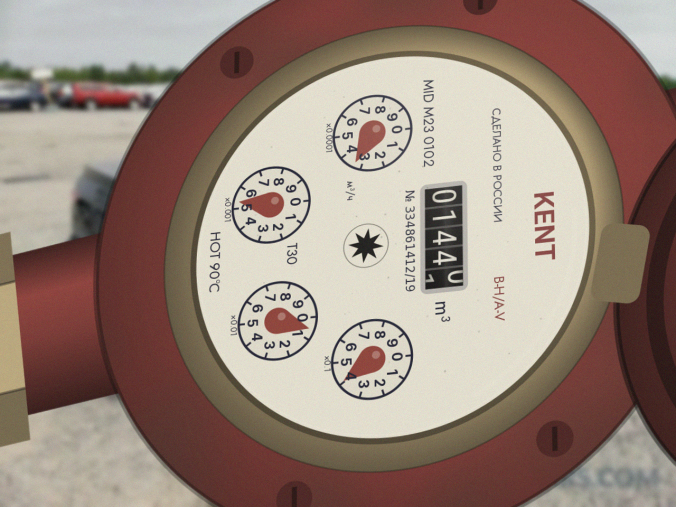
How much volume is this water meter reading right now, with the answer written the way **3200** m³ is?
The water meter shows **1440.4053** m³
